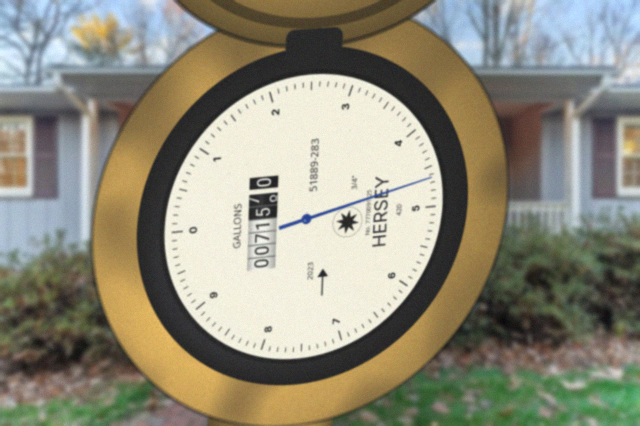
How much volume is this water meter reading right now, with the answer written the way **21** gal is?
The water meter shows **71574.6** gal
